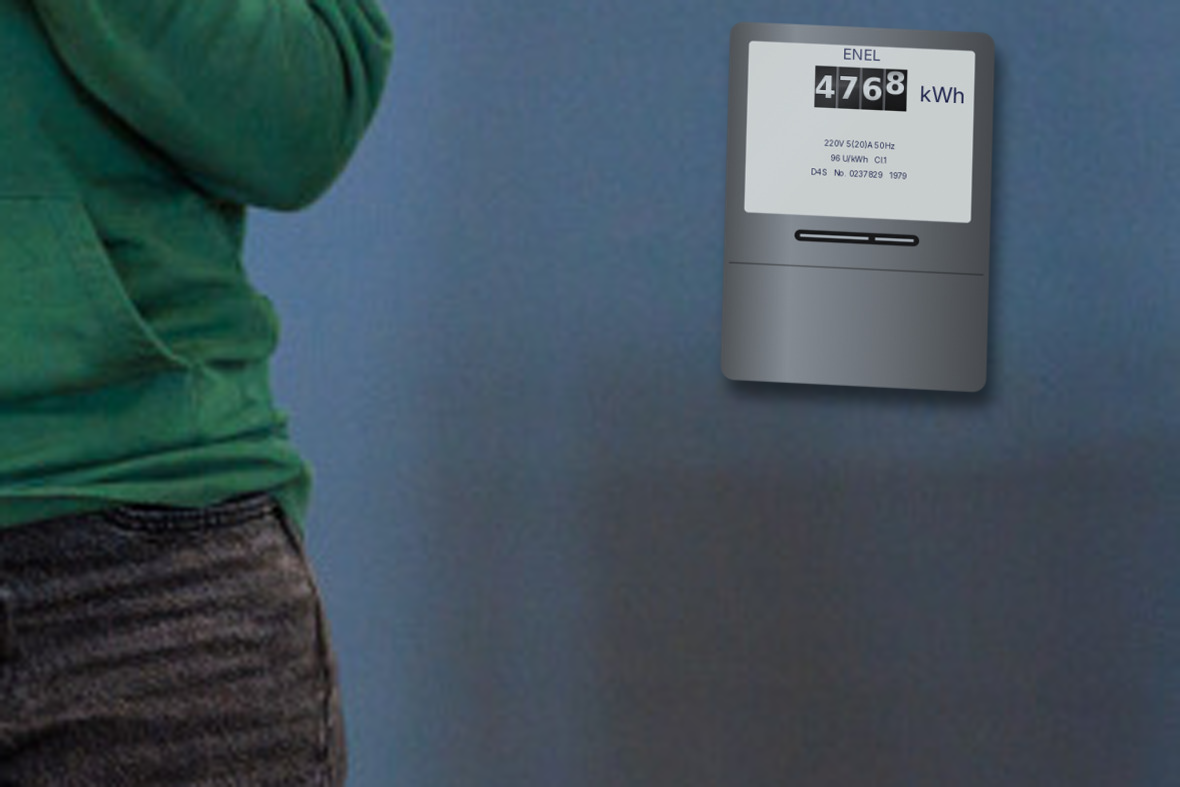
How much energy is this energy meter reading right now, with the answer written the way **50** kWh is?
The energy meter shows **4768** kWh
